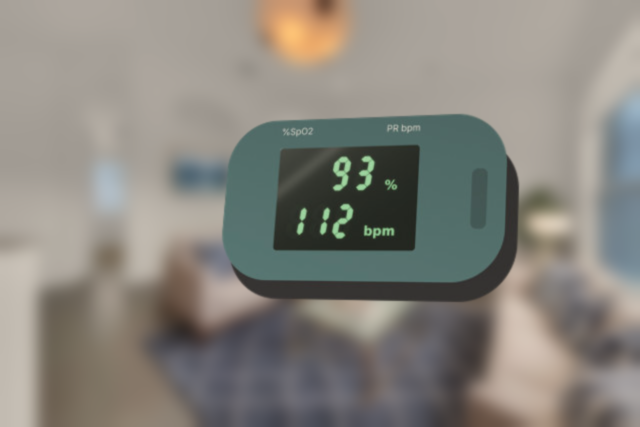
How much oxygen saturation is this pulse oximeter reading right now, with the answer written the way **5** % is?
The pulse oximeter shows **93** %
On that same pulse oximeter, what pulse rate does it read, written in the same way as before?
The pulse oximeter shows **112** bpm
